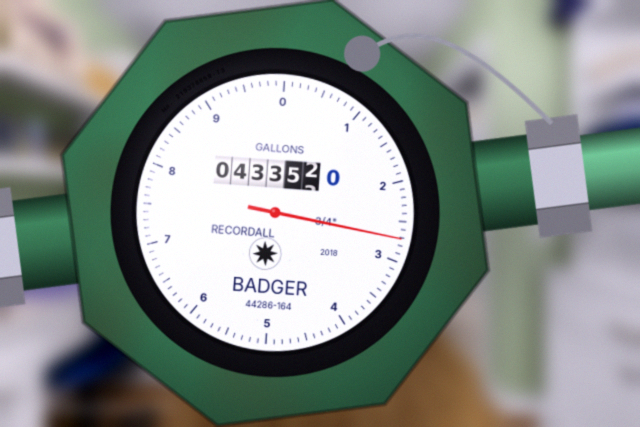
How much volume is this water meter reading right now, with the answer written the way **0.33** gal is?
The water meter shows **433522.7** gal
